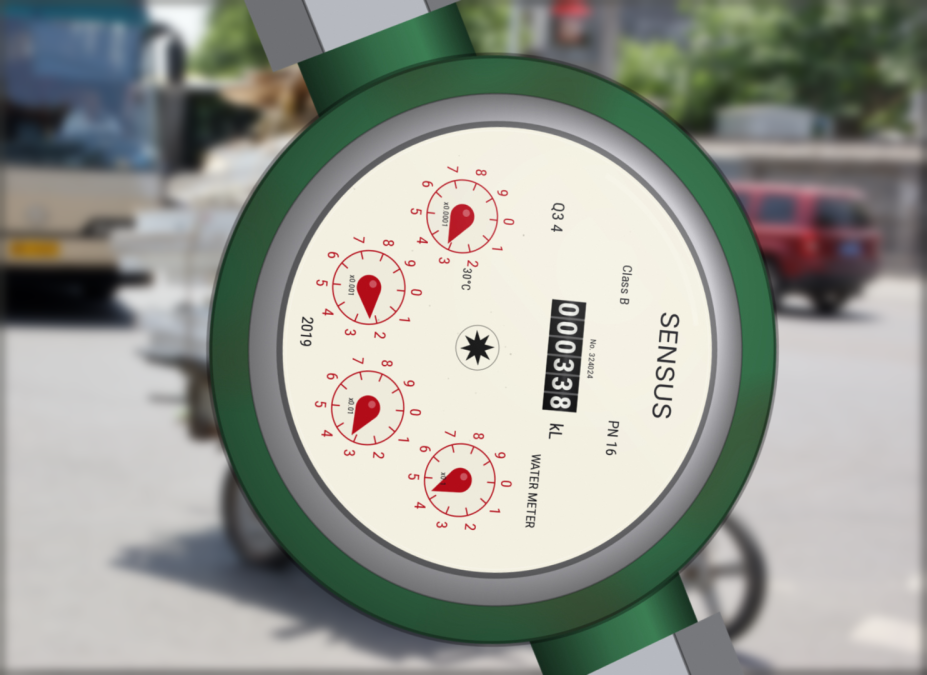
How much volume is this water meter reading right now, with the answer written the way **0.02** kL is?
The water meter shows **338.4323** kL
